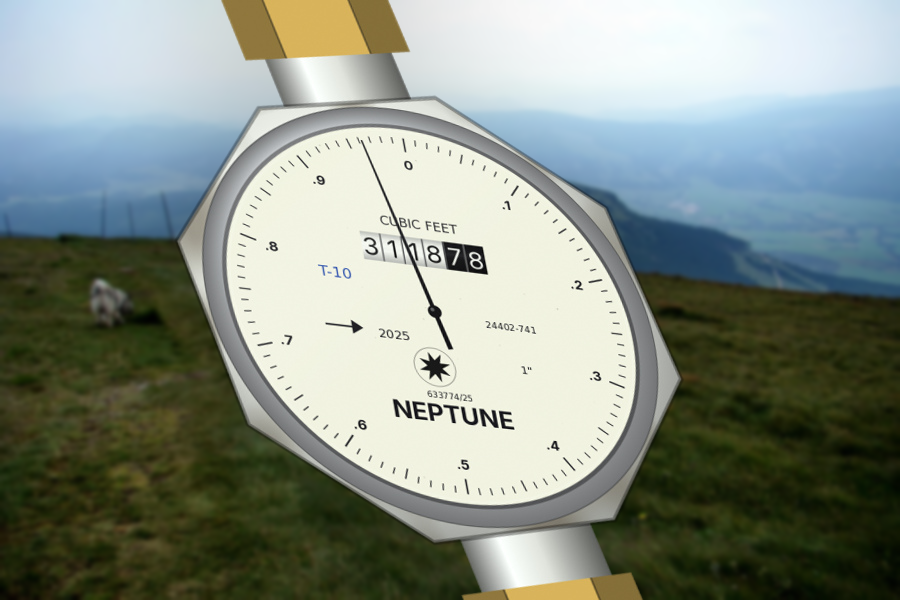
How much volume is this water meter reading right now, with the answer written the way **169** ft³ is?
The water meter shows **311877.96** ft³
